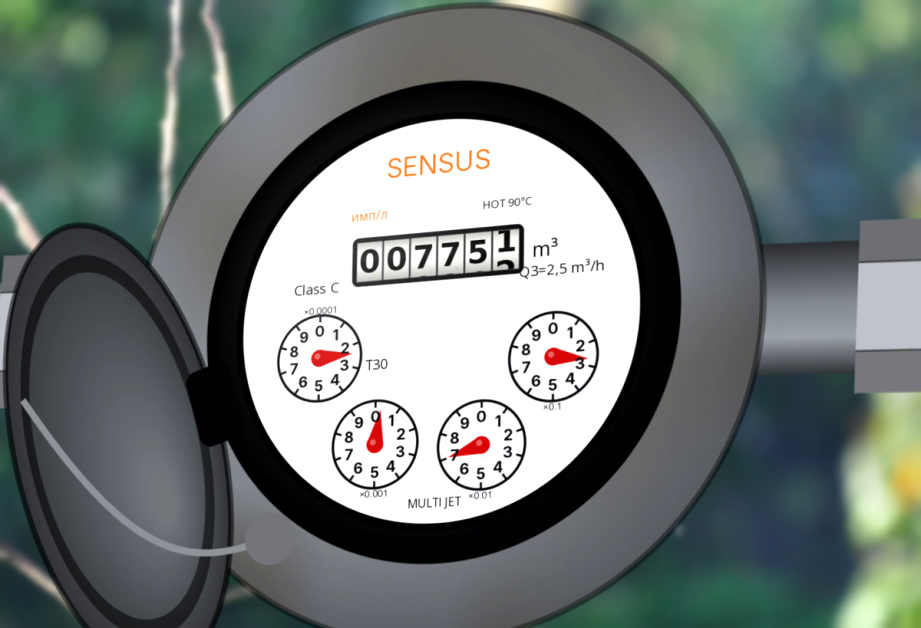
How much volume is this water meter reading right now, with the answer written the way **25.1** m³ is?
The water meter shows **7751.2702** m³
